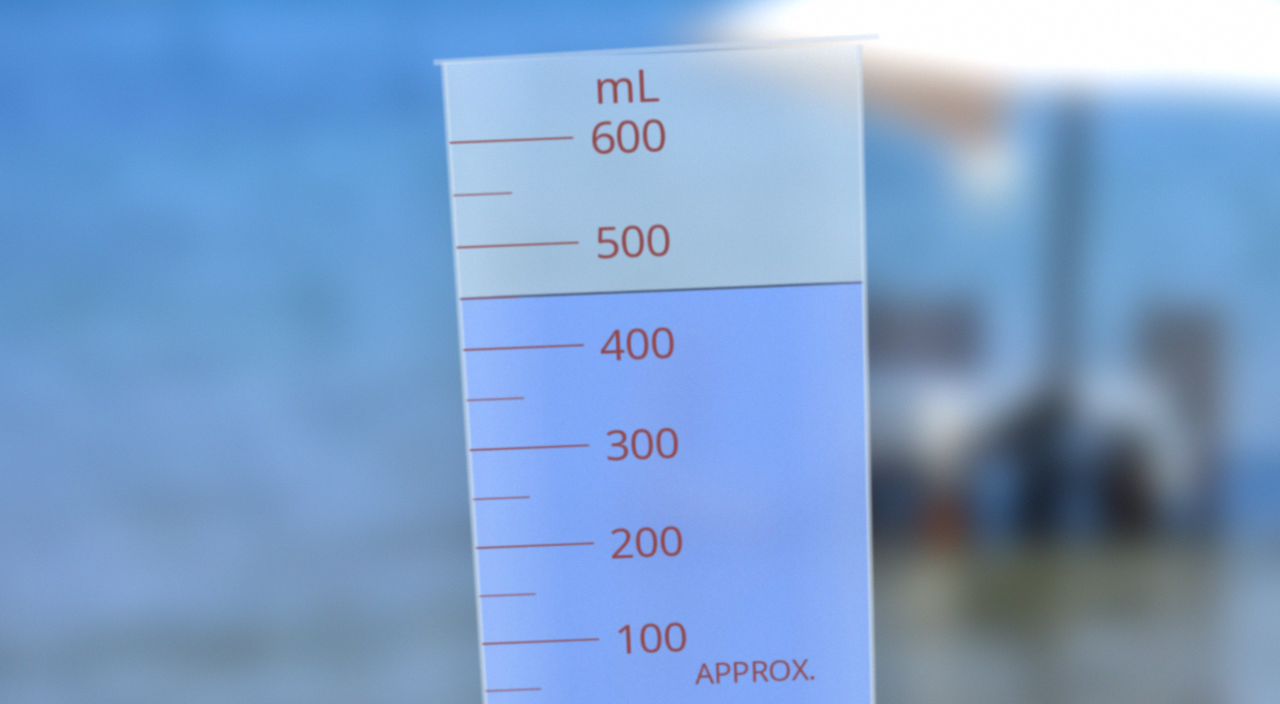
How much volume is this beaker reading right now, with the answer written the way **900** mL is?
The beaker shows **450** mL
